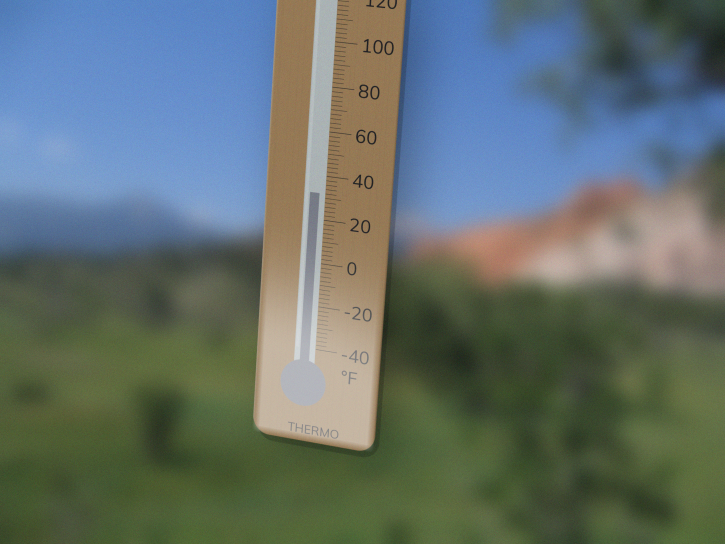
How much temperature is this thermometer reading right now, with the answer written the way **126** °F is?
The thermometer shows **32** °F
